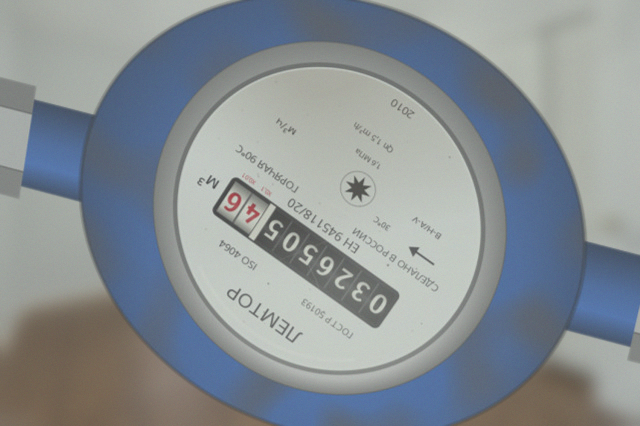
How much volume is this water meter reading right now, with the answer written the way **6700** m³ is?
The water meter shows **326505.46** m³
